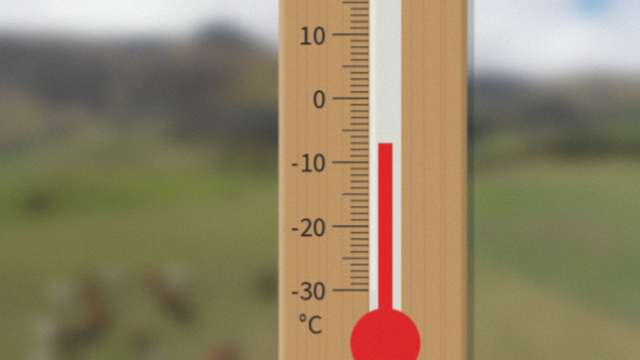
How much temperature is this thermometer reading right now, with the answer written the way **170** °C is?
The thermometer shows **-7** °C
